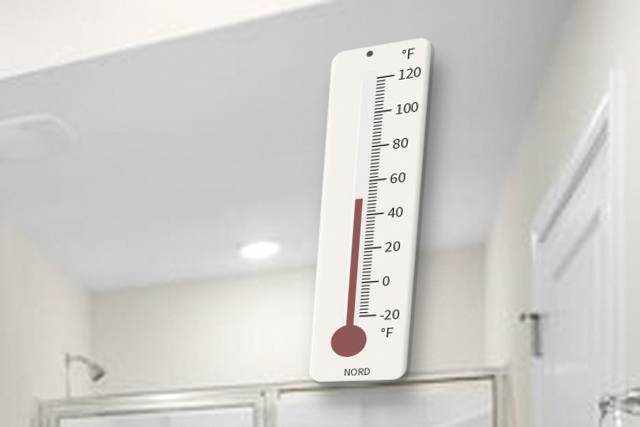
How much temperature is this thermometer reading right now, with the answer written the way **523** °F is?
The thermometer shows **50** °F
